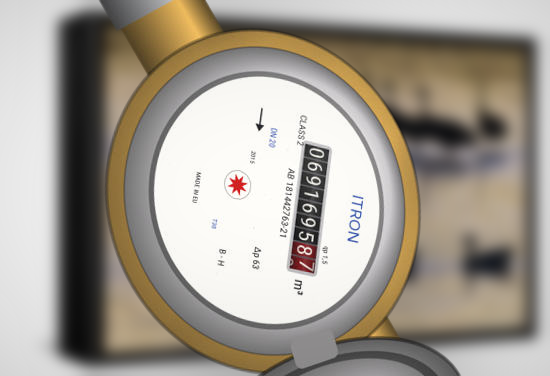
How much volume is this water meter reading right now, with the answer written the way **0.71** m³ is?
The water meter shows **691695.87** m³
